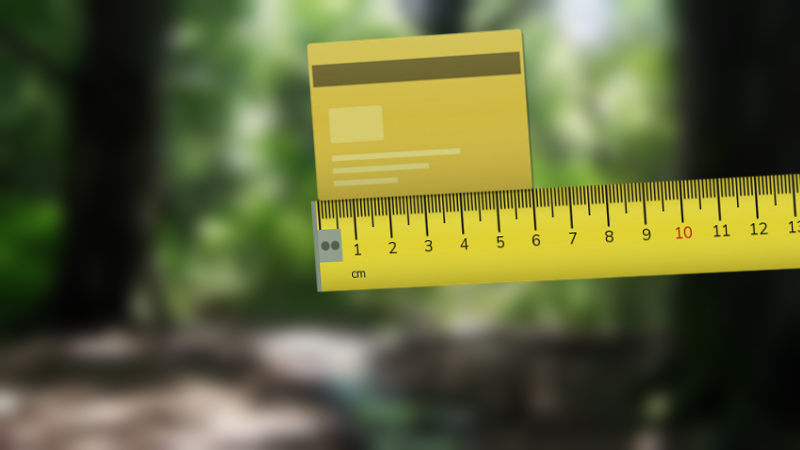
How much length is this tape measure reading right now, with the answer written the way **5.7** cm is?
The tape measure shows **6** cm
